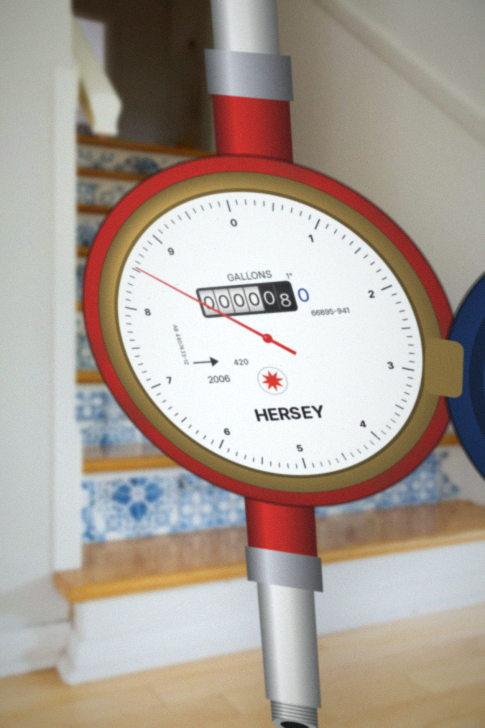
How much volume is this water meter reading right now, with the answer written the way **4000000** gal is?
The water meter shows **78.5** gal
